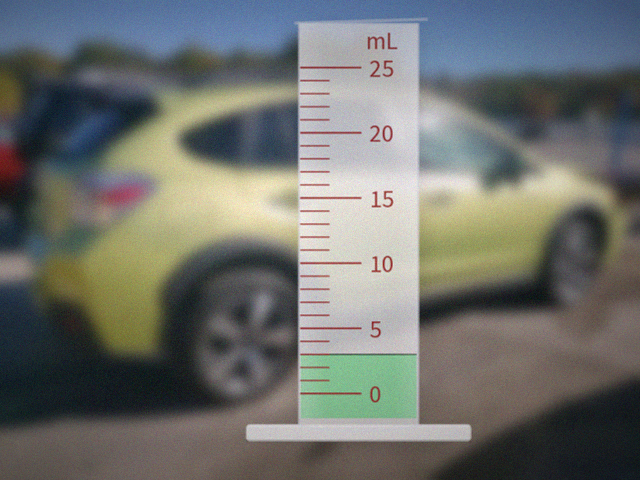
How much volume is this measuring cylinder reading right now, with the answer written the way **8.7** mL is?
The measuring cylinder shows **3** mL
